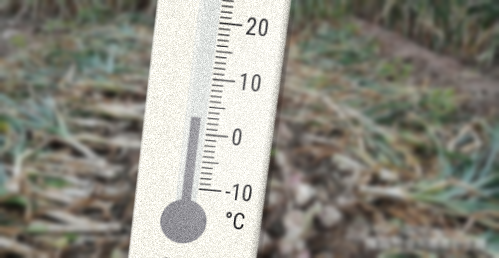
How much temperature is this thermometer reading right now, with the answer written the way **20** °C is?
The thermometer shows **3** °C
